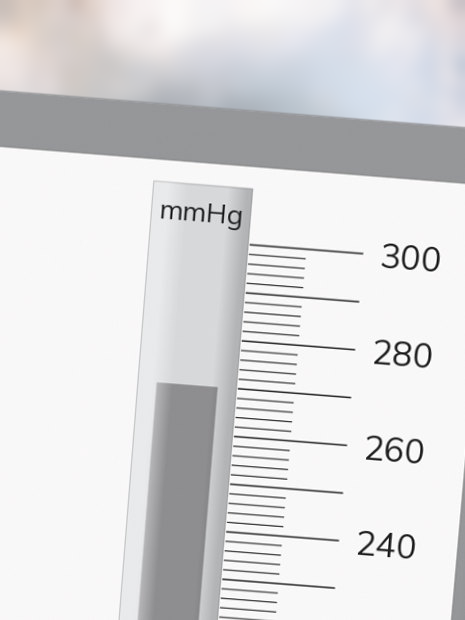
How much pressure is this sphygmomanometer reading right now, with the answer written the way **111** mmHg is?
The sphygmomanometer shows **270** mmHg
